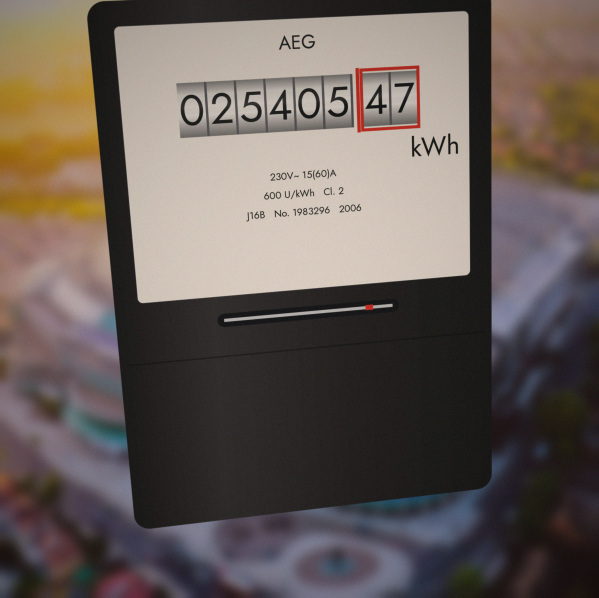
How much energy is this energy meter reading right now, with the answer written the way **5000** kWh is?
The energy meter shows **25405.47** kWh
